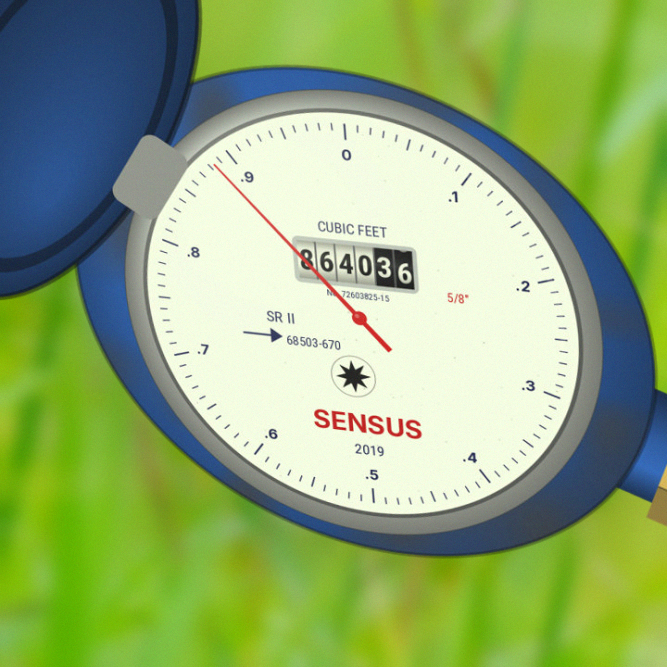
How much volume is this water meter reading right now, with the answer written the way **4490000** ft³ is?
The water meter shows **864035.88** ft³
